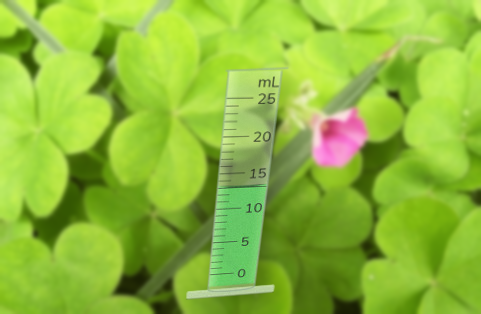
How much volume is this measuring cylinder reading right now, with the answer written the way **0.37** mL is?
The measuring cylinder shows **13** mL
